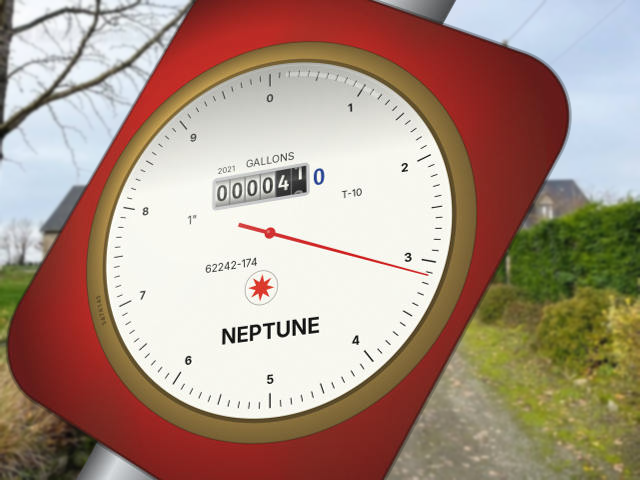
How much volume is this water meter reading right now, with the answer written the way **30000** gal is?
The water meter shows **413.1** gal
